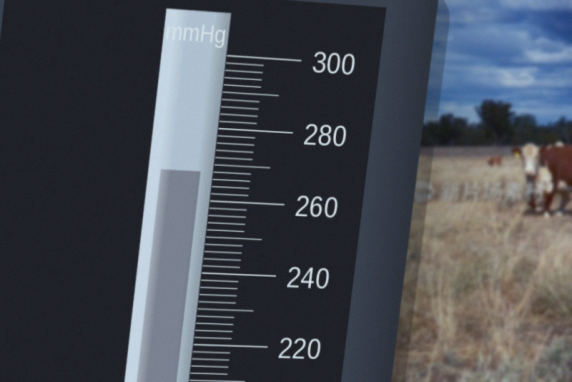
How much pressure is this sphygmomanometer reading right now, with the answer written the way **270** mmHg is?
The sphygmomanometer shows **268** mmHg
